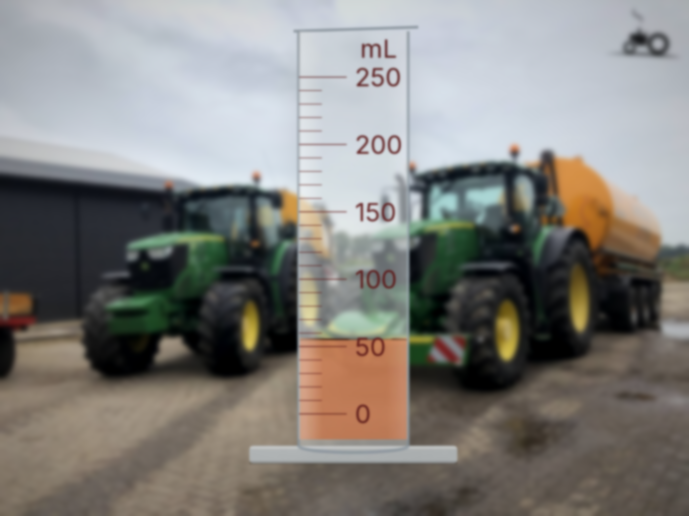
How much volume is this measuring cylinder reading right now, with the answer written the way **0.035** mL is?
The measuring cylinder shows **55** mL
